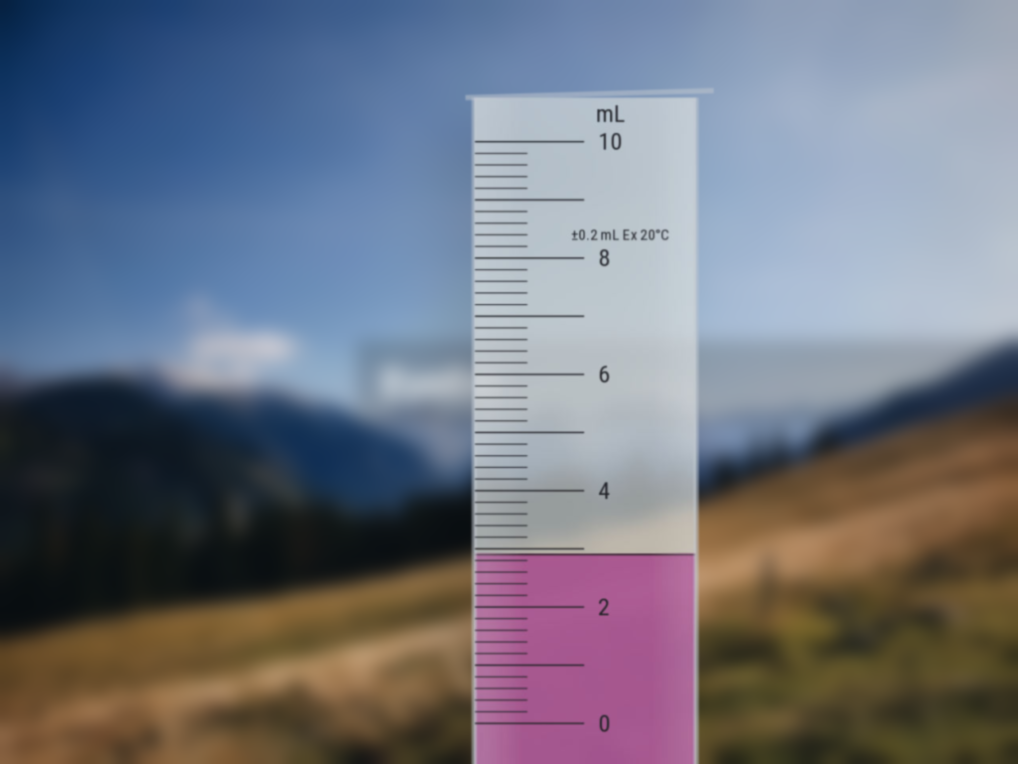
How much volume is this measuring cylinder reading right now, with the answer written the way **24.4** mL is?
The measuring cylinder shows **2.9** mL
